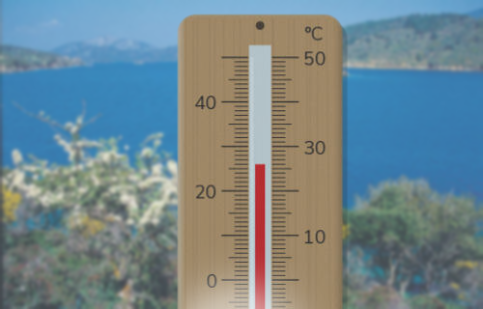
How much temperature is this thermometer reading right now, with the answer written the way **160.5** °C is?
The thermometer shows **26** °C
